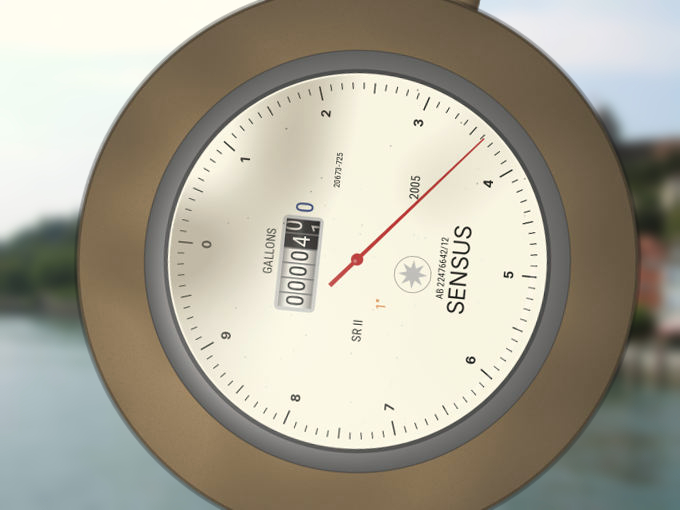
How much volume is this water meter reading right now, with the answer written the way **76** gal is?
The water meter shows **403.6** gal
